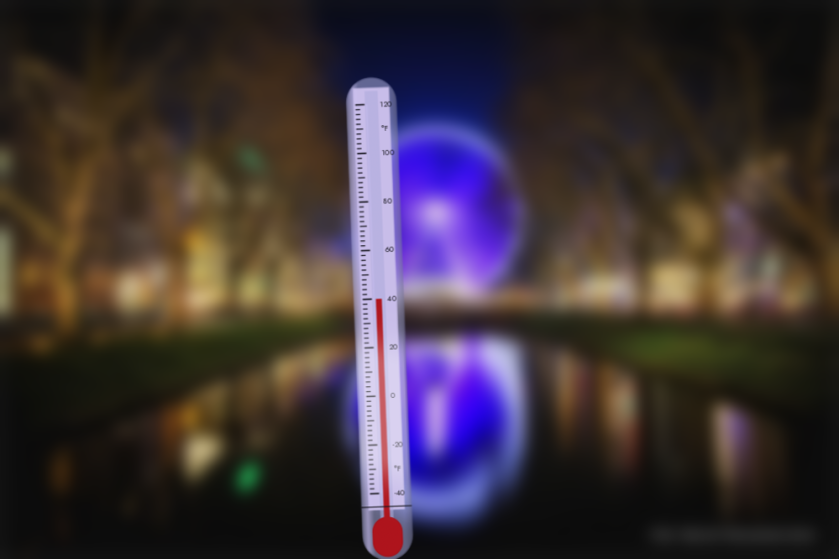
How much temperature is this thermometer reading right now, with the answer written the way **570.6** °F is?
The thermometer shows **40** °F
